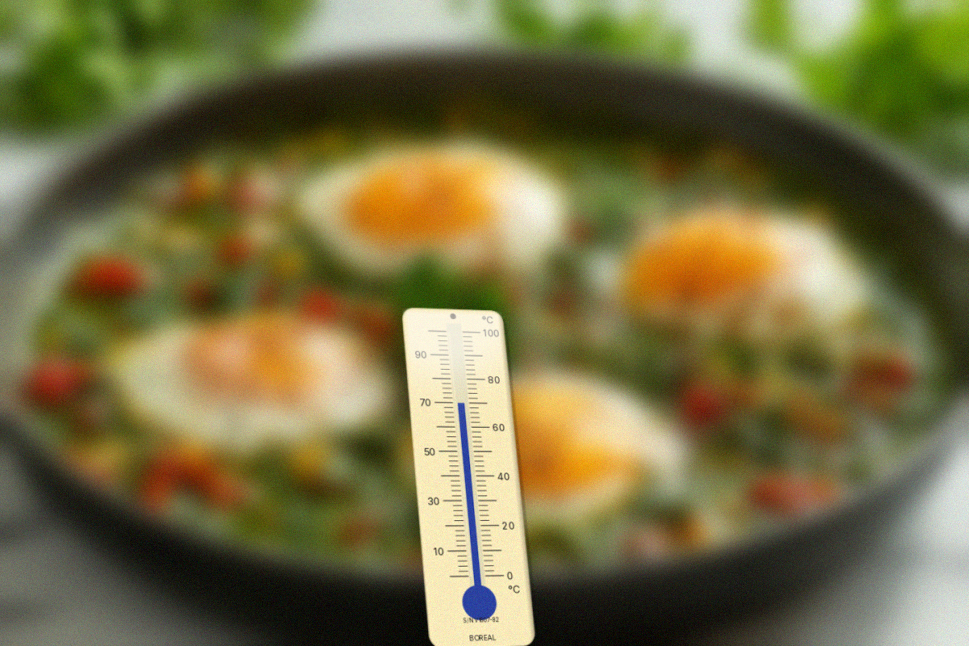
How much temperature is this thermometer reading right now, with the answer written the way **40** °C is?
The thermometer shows **70** °C
